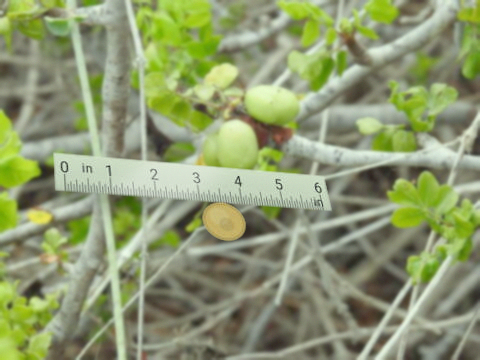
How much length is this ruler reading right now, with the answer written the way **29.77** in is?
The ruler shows **1** in
